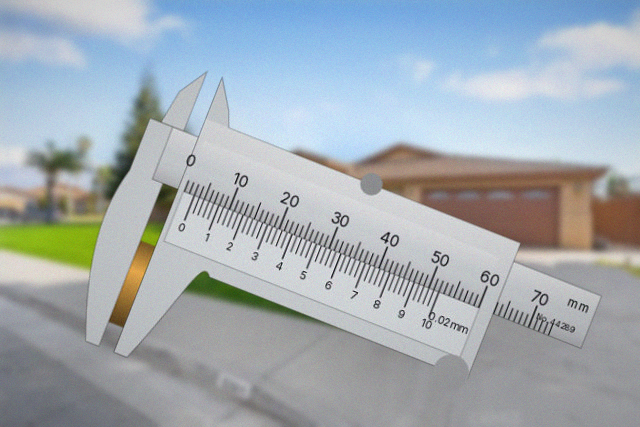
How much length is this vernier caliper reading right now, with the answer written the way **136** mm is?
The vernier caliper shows **3.0** mm
